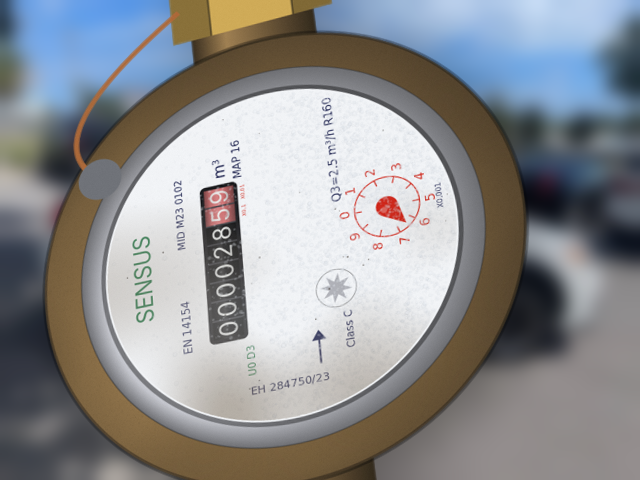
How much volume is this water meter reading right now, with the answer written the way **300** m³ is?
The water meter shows **28.596** m³
